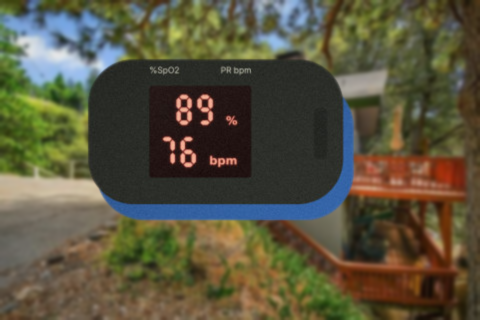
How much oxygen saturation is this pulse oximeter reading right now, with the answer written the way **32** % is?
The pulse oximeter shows **89** %
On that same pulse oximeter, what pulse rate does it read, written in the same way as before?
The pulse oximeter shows **76** bpm
